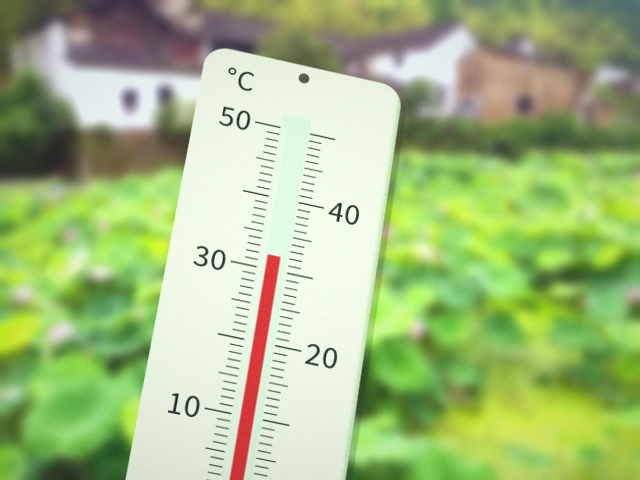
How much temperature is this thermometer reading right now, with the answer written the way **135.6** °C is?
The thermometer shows **32** °C
